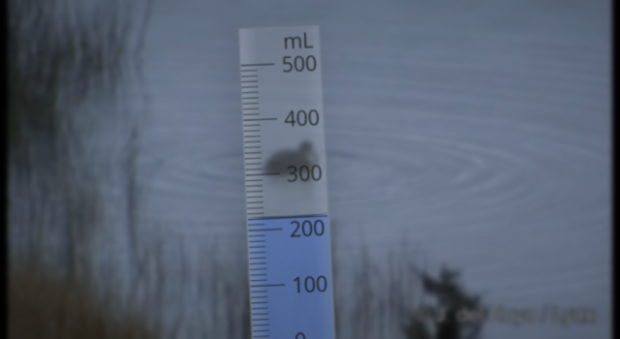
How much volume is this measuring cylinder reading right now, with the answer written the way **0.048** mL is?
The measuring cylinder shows **220** mL
